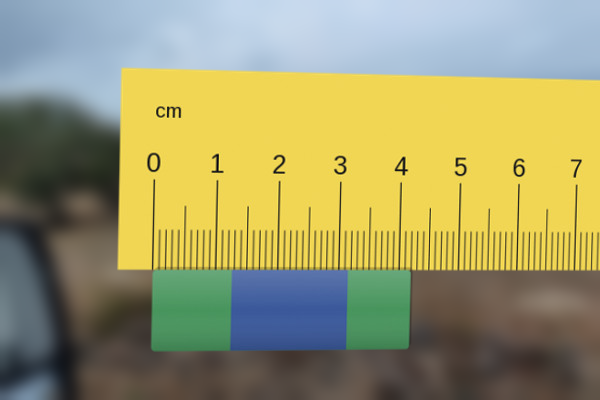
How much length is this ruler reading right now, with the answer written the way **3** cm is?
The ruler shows **4.2** cm
